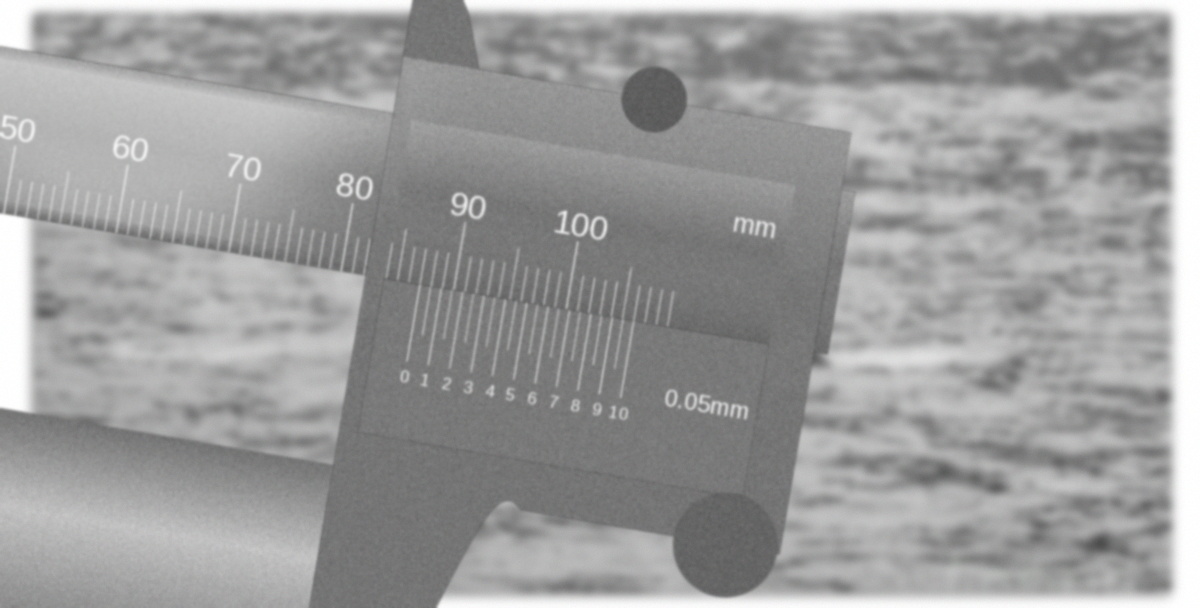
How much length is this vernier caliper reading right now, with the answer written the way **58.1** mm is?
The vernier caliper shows **87.0** mm
